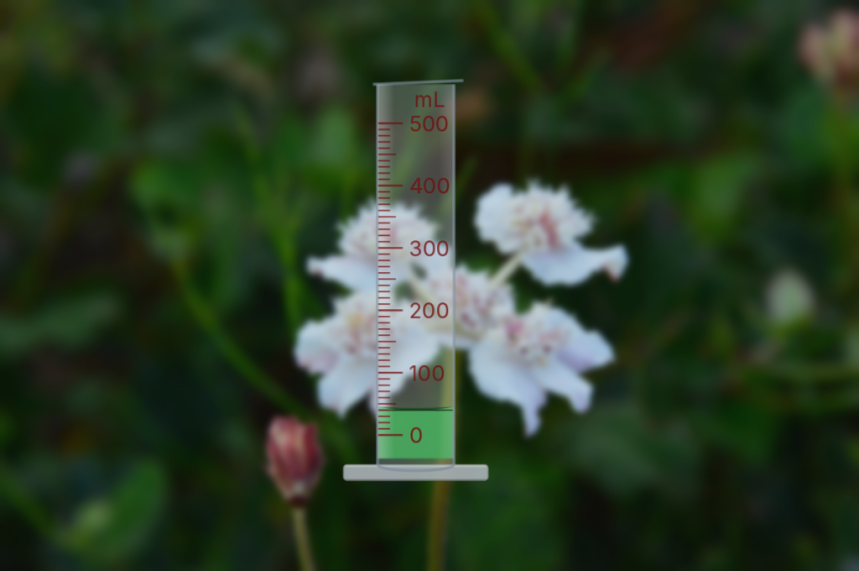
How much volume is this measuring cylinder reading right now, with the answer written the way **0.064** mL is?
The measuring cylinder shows **40** mL
